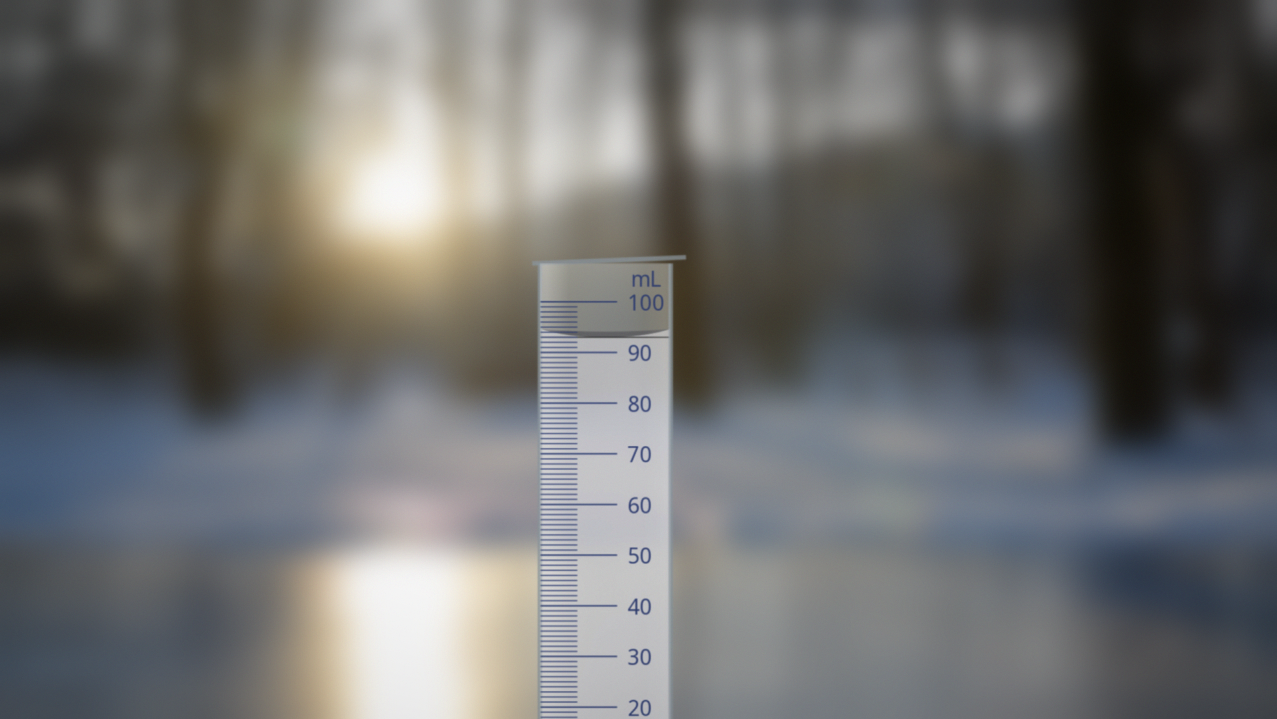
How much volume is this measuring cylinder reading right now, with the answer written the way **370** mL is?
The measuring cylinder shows **93** mL
